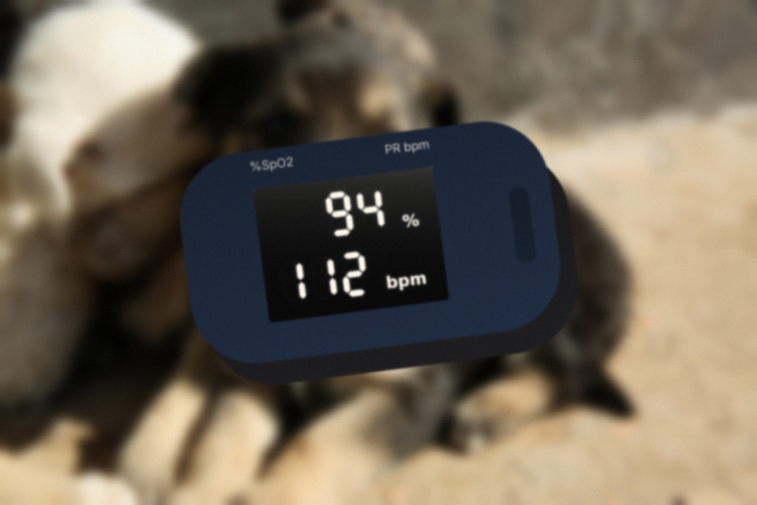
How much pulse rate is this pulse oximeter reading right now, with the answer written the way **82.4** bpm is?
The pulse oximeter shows **112** bpm
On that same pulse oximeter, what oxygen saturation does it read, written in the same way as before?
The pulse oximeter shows **94** %
